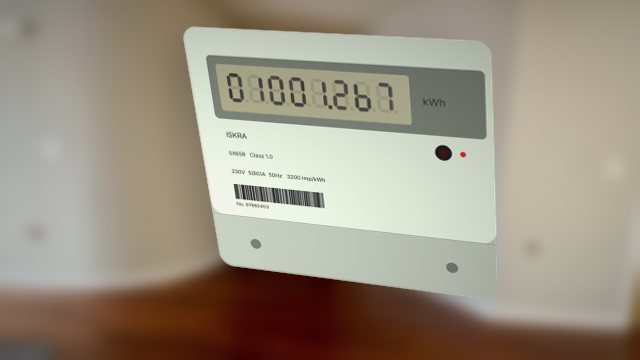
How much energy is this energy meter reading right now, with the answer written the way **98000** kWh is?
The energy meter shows **1001.267** kWh
